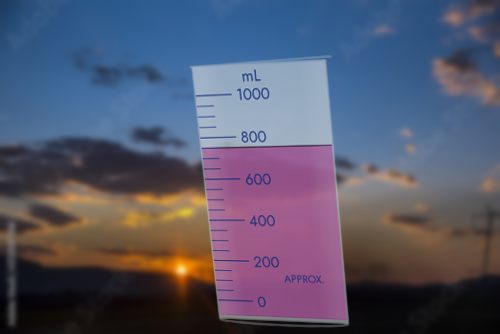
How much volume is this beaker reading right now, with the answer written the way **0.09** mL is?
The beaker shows **750** mL
